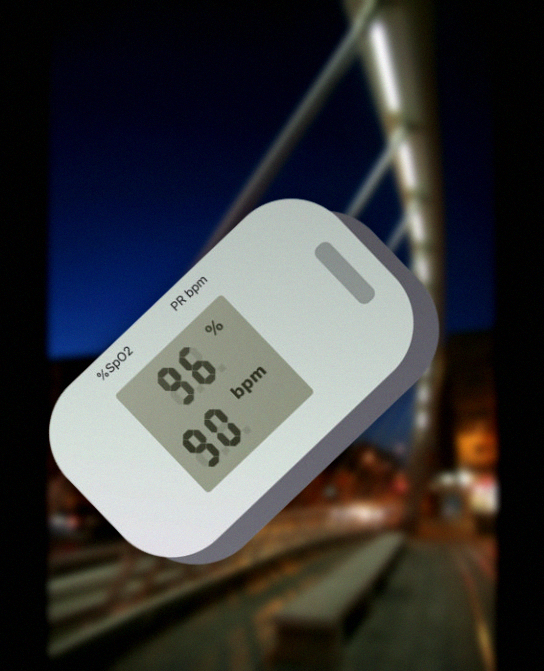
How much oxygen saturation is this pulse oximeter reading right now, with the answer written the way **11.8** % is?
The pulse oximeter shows **96** %
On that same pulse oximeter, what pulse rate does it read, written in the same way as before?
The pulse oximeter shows **90** bpm
